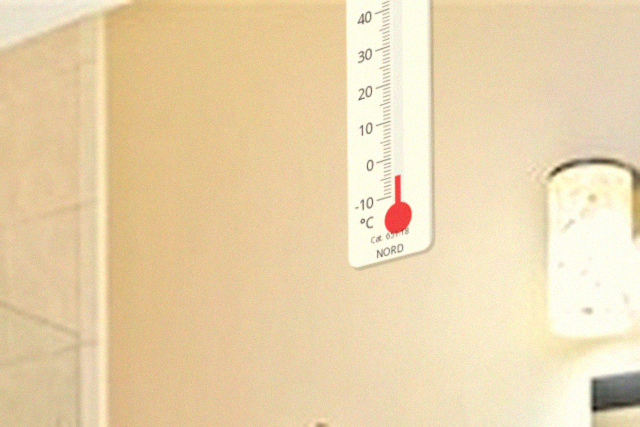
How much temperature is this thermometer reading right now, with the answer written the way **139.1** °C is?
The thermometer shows **-5** °C
